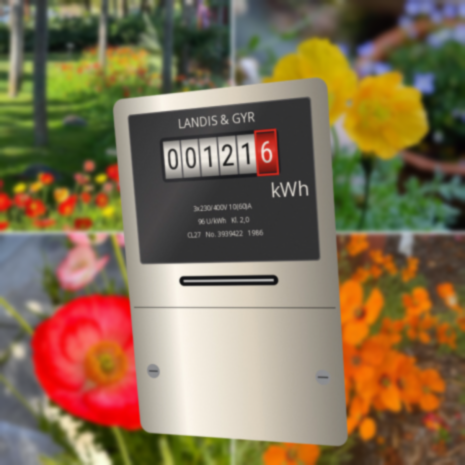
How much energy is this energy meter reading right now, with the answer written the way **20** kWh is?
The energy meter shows **121.6** kWh
